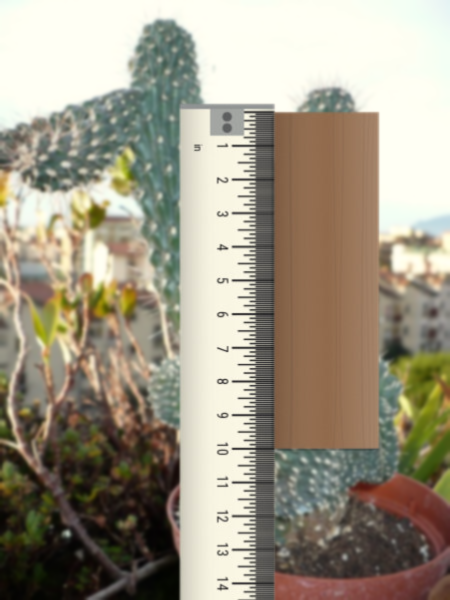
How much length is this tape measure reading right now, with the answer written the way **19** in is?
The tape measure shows **10** in
